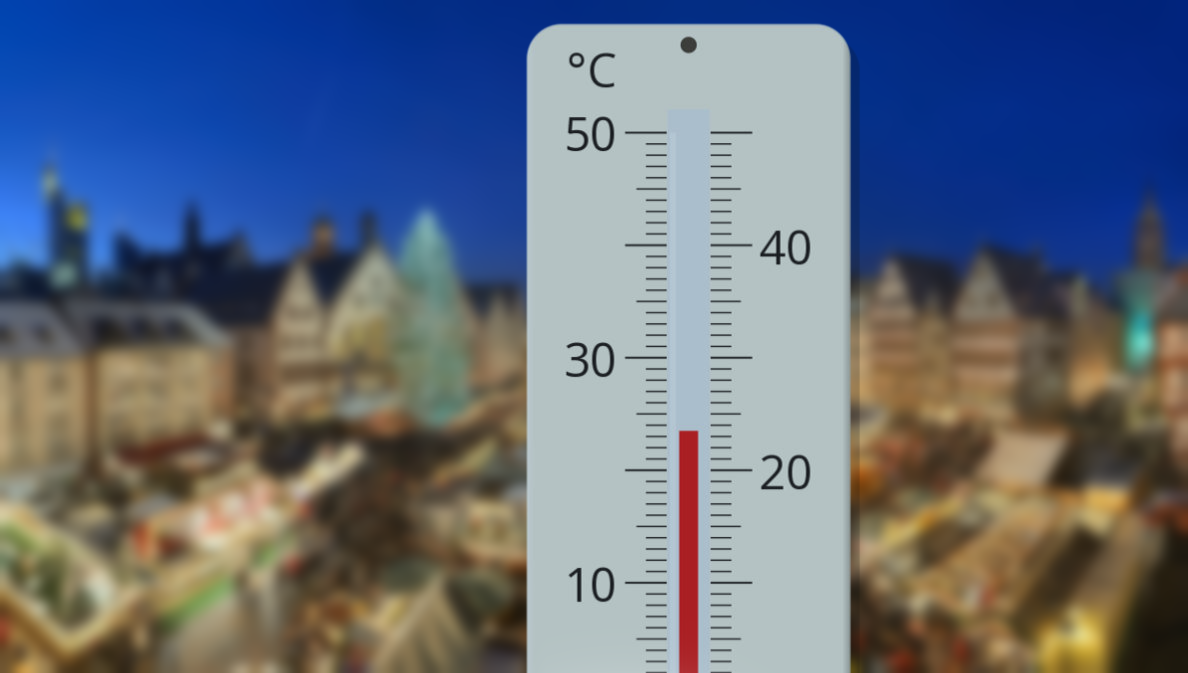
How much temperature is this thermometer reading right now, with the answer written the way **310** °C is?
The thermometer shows **23.5** °C
